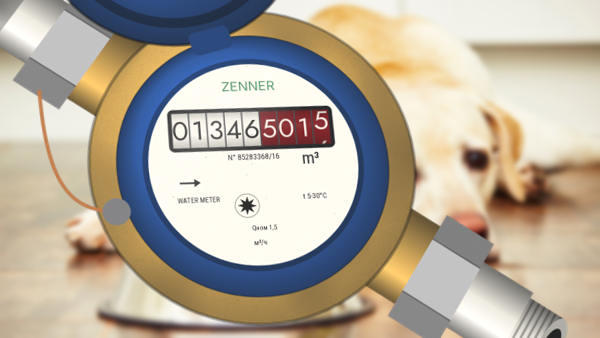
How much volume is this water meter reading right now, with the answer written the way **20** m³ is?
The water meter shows **1346.5015** m³
